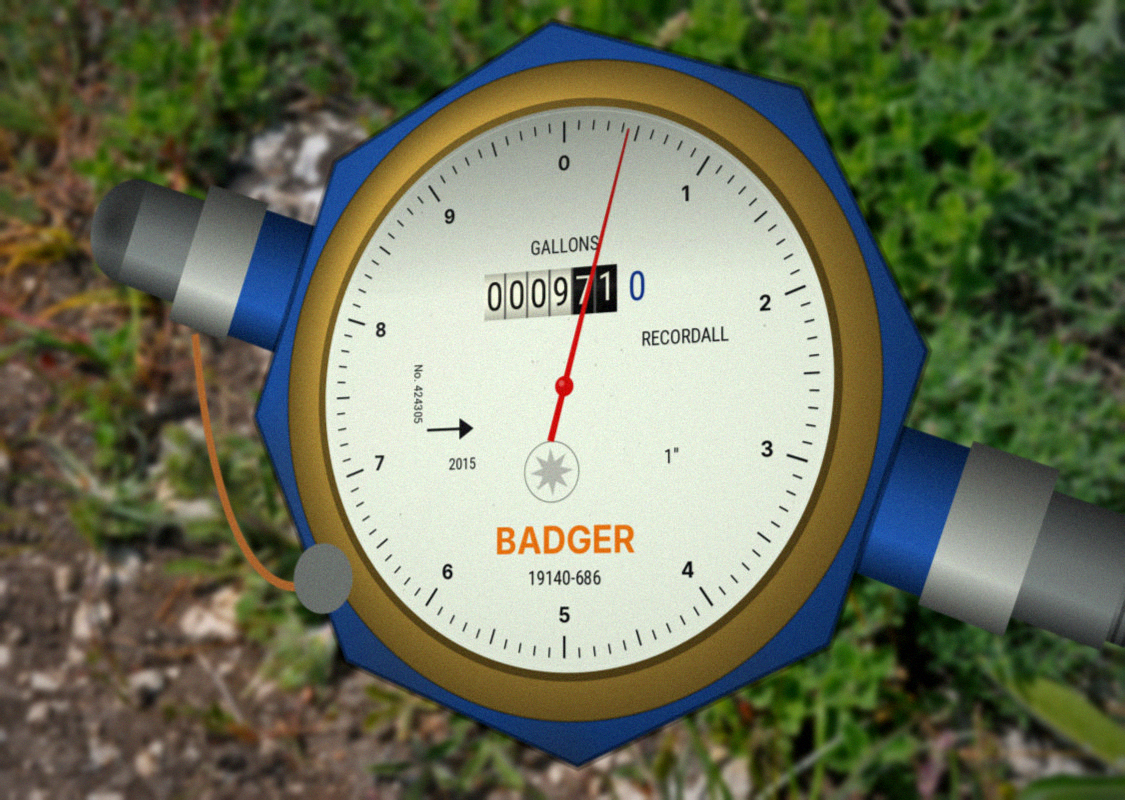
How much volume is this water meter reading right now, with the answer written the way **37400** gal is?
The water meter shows **9710.4** gal
